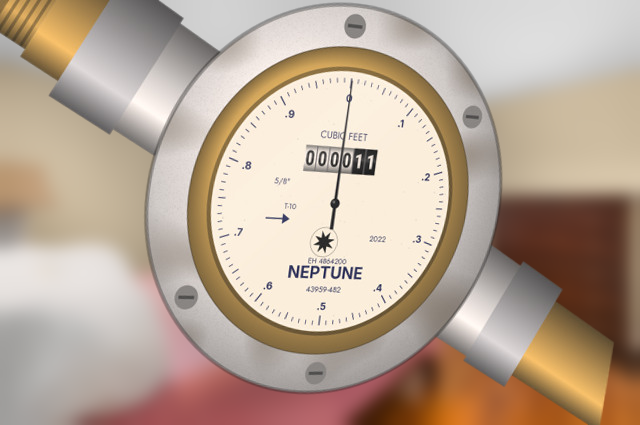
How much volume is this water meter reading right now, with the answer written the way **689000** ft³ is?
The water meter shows **11.00** ft³
